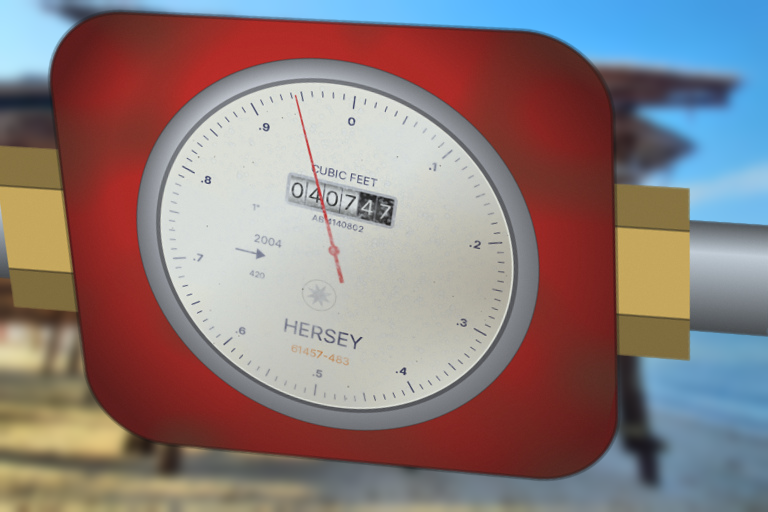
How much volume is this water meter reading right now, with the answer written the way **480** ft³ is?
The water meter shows **40746.94** ft³
